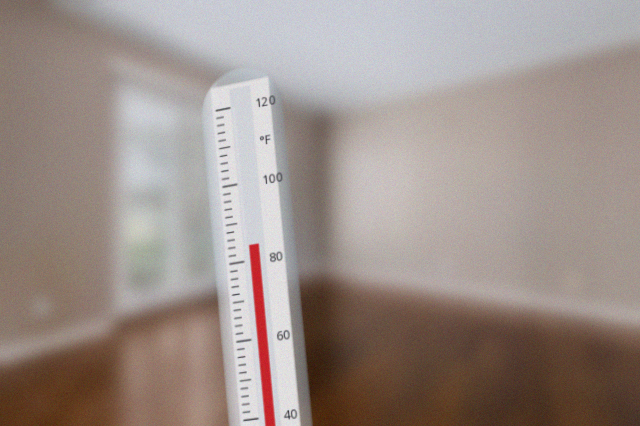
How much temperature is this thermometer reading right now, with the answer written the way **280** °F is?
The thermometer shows **84** °F
